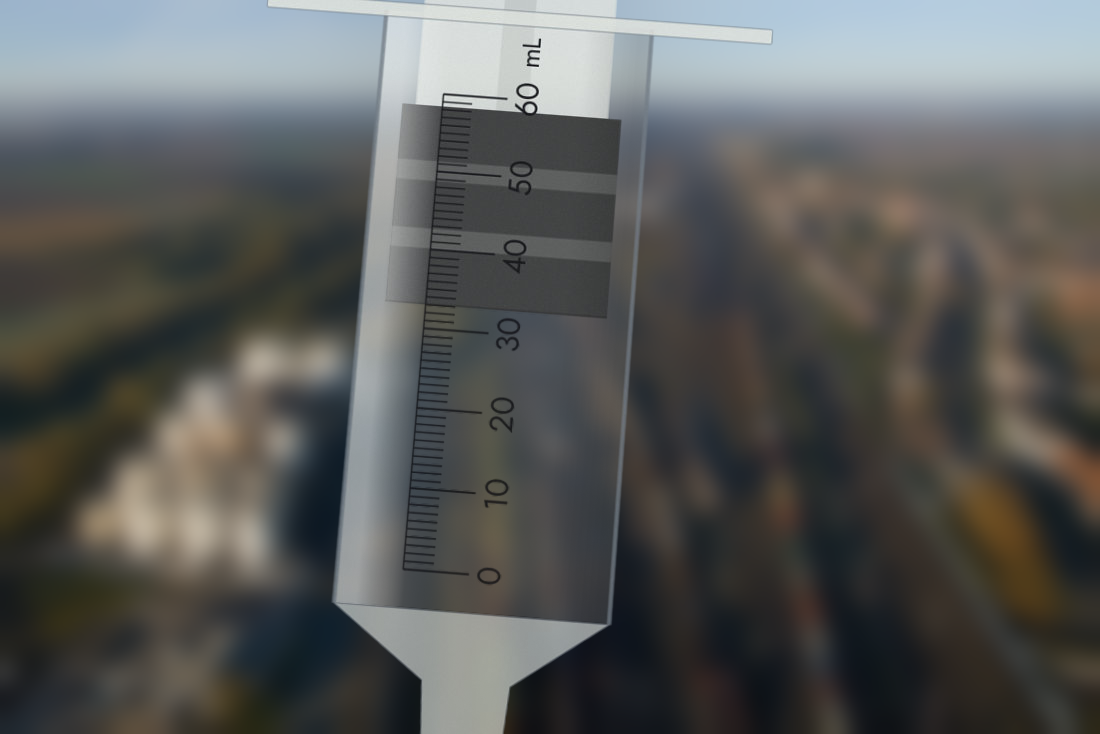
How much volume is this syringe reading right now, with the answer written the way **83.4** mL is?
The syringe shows **33** mL
